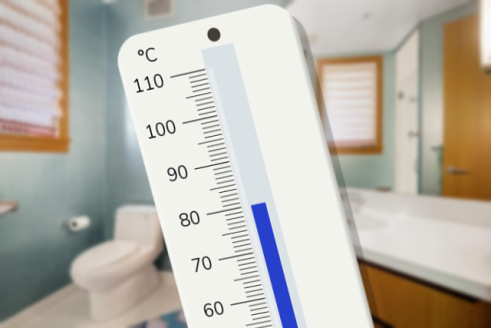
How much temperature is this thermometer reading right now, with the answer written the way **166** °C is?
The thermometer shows **80** °C
